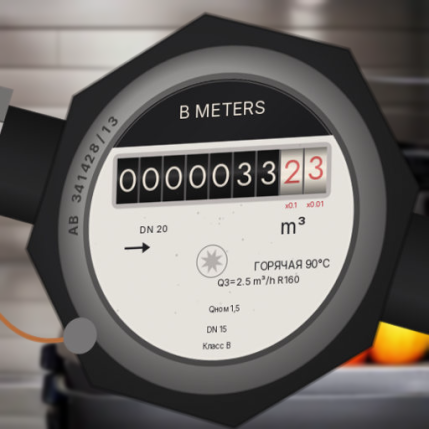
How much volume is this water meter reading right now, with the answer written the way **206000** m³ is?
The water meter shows **33.23** m³
